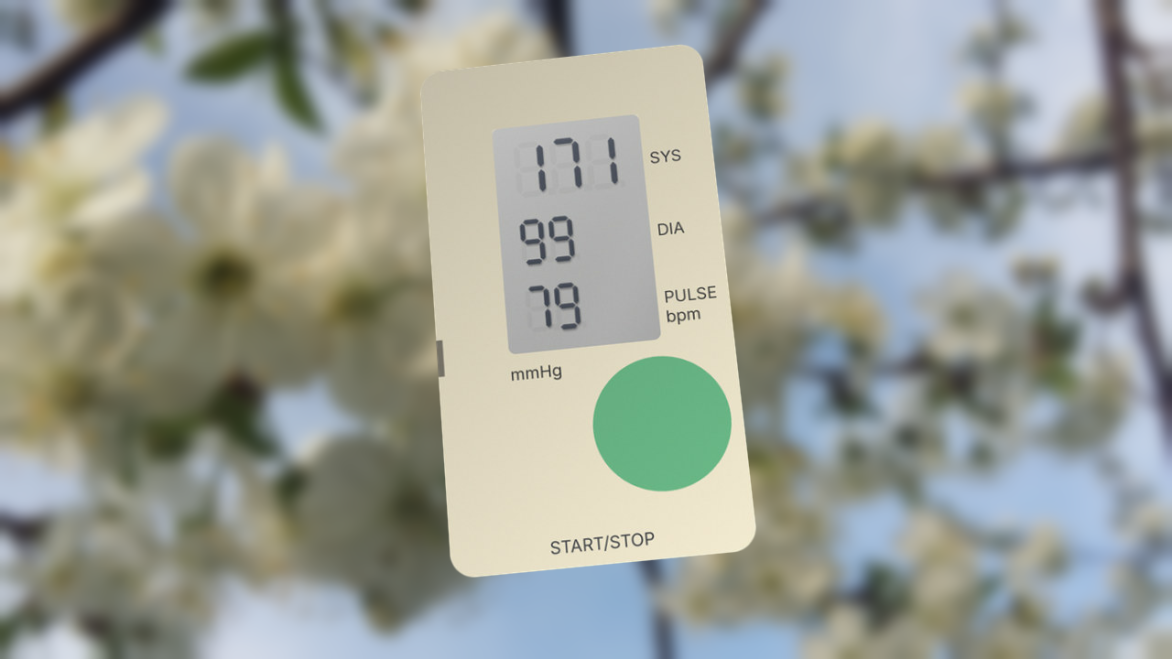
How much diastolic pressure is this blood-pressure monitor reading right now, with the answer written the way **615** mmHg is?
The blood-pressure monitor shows **99** mmHg
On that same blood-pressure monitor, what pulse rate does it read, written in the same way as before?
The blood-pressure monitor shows **79** bpm
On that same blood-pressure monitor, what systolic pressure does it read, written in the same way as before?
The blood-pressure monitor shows **171** mmHg
